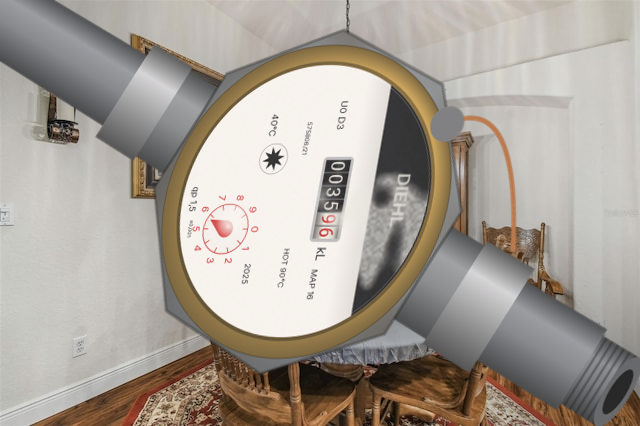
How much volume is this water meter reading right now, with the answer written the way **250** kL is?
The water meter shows **35.965** kL
